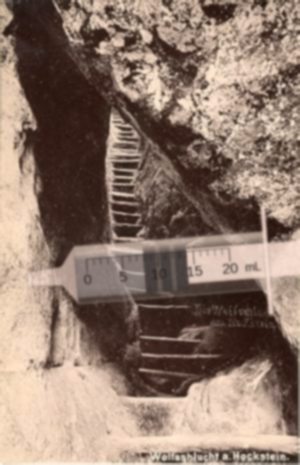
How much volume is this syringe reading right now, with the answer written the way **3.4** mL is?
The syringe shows **8** mL
